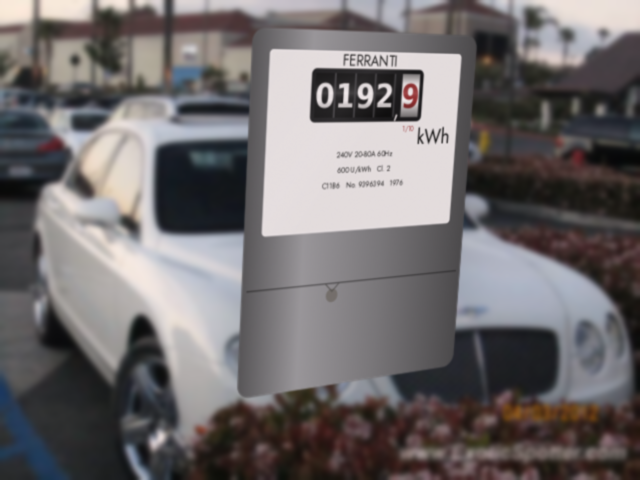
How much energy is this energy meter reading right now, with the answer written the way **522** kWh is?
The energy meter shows **192.9** kWh
